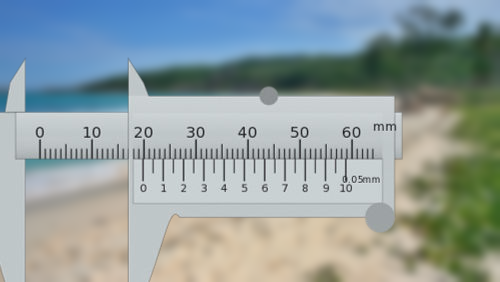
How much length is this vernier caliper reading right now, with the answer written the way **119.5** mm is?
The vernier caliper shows **19.8** mm
